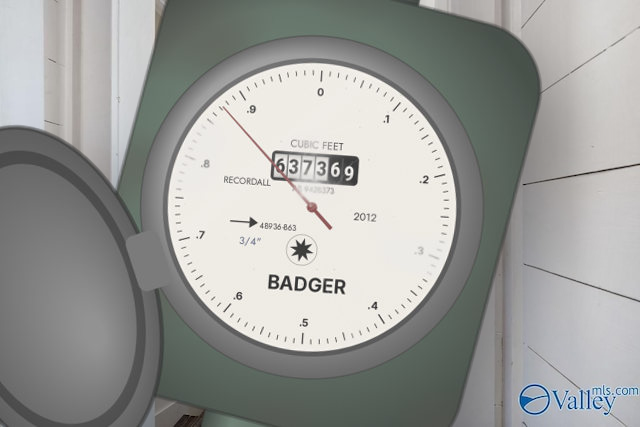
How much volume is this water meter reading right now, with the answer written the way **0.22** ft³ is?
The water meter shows **637368.87** ft³
